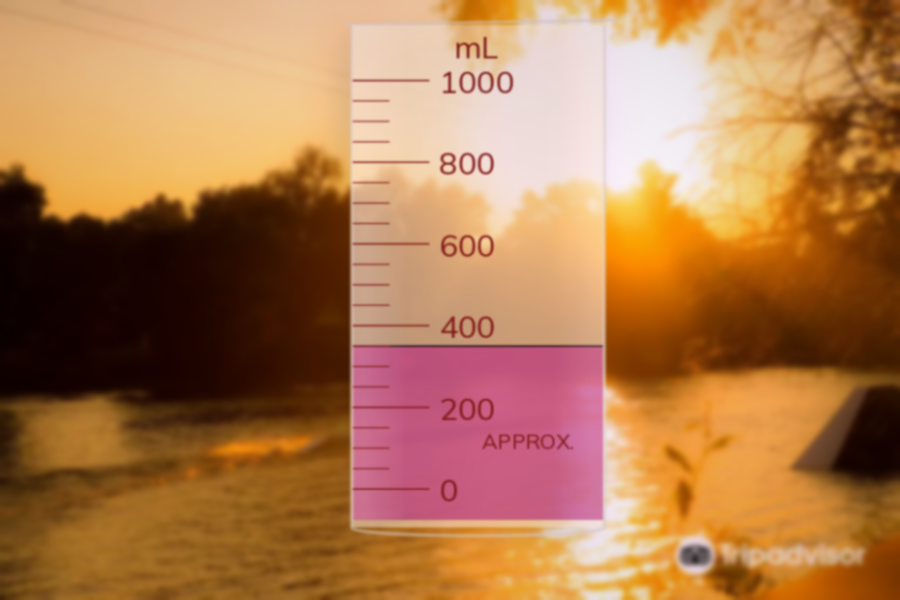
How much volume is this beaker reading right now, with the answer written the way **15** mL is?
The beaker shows **350** mL
